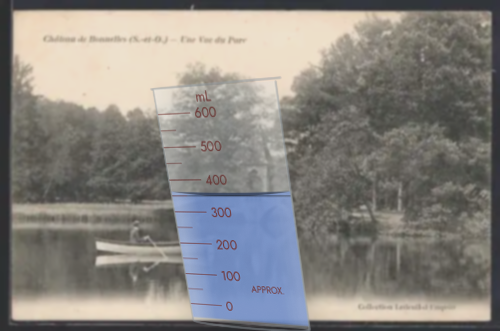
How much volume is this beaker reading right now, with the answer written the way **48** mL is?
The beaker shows **350** mL
